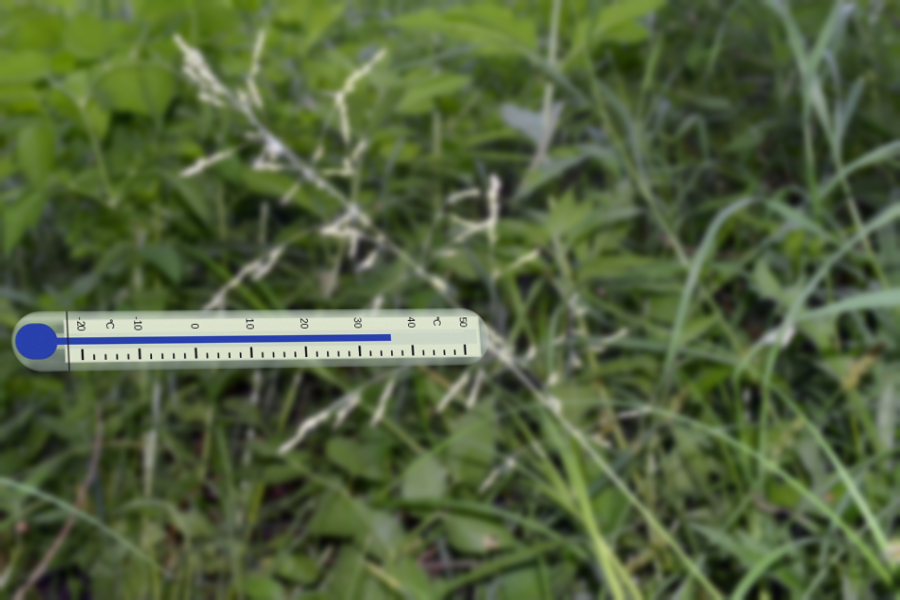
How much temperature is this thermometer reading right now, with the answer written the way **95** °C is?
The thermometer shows **36** °C
